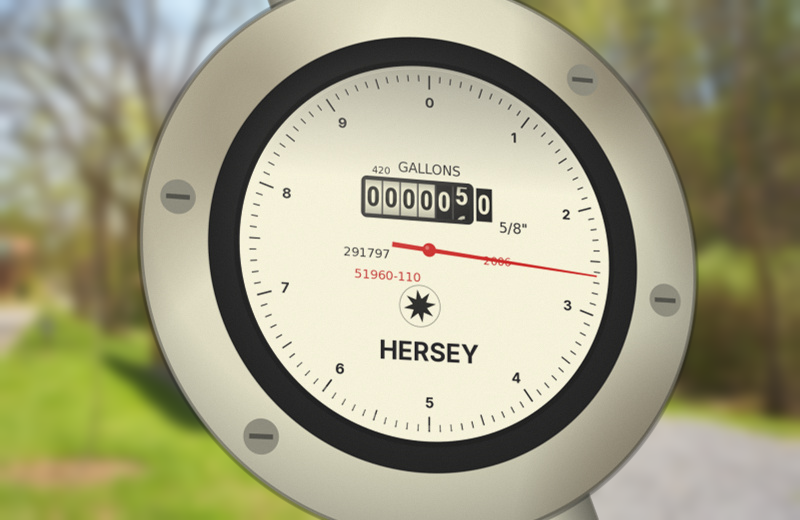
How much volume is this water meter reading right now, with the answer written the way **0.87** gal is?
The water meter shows **52.6** gal
